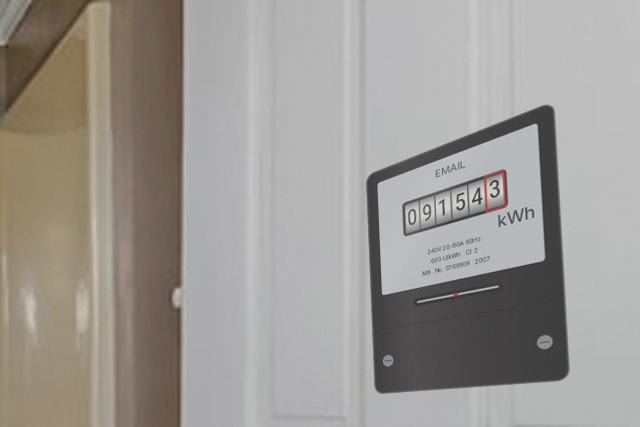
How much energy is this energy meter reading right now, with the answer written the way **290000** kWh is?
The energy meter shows **9154.3** kWh
